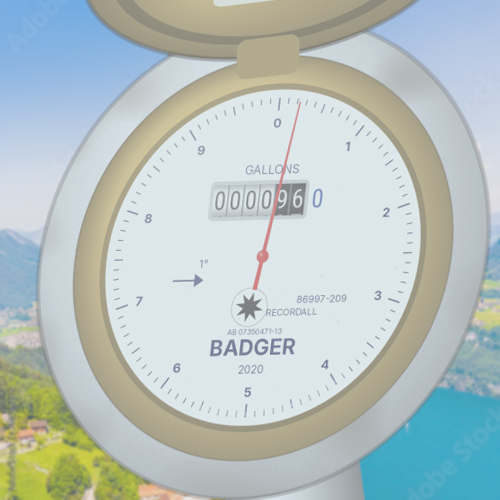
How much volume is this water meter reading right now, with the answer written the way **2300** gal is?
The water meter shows **960.2** gal
